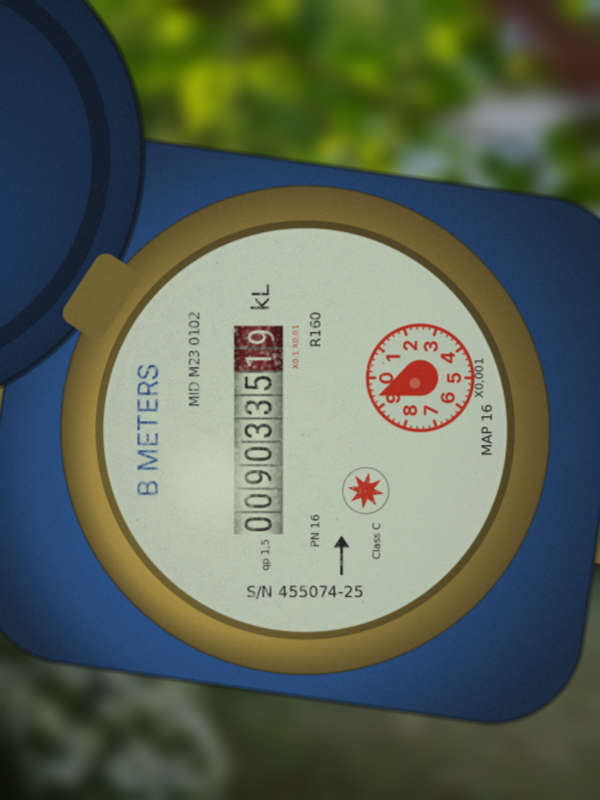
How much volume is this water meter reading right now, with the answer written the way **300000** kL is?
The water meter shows **90335.189** kL
